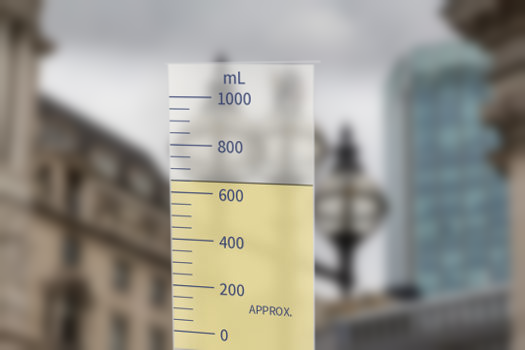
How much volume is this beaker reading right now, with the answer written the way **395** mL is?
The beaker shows **650** mL
